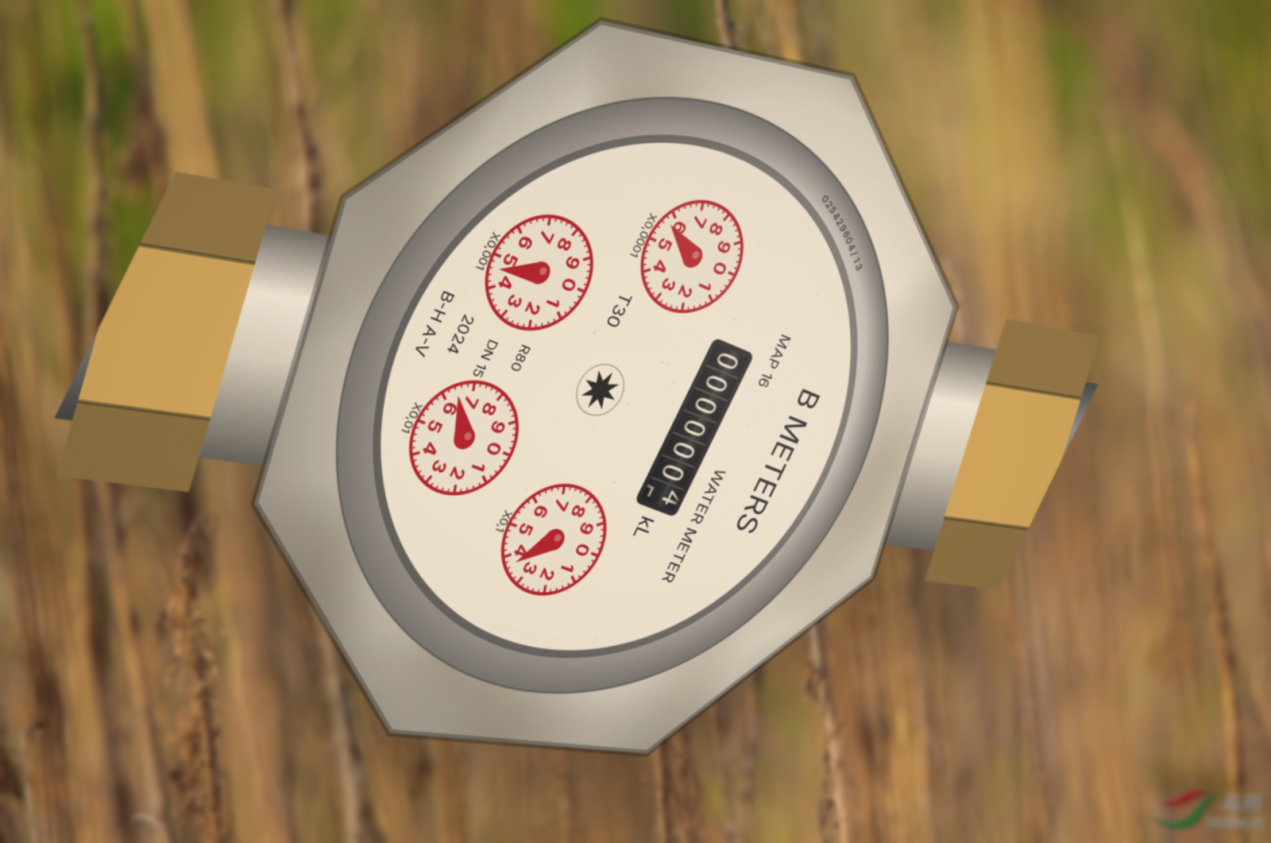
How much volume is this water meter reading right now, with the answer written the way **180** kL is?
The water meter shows **4.3645** kL
